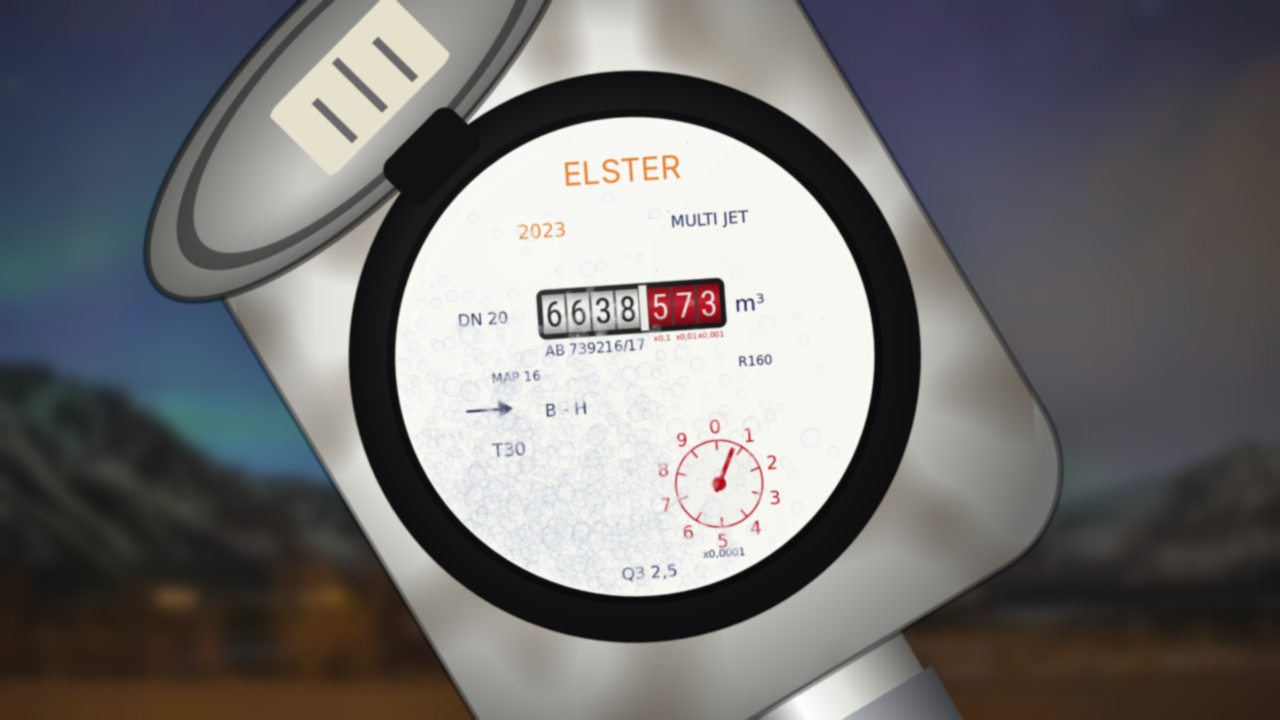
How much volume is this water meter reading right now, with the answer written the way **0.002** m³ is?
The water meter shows **6638.5730** m³
